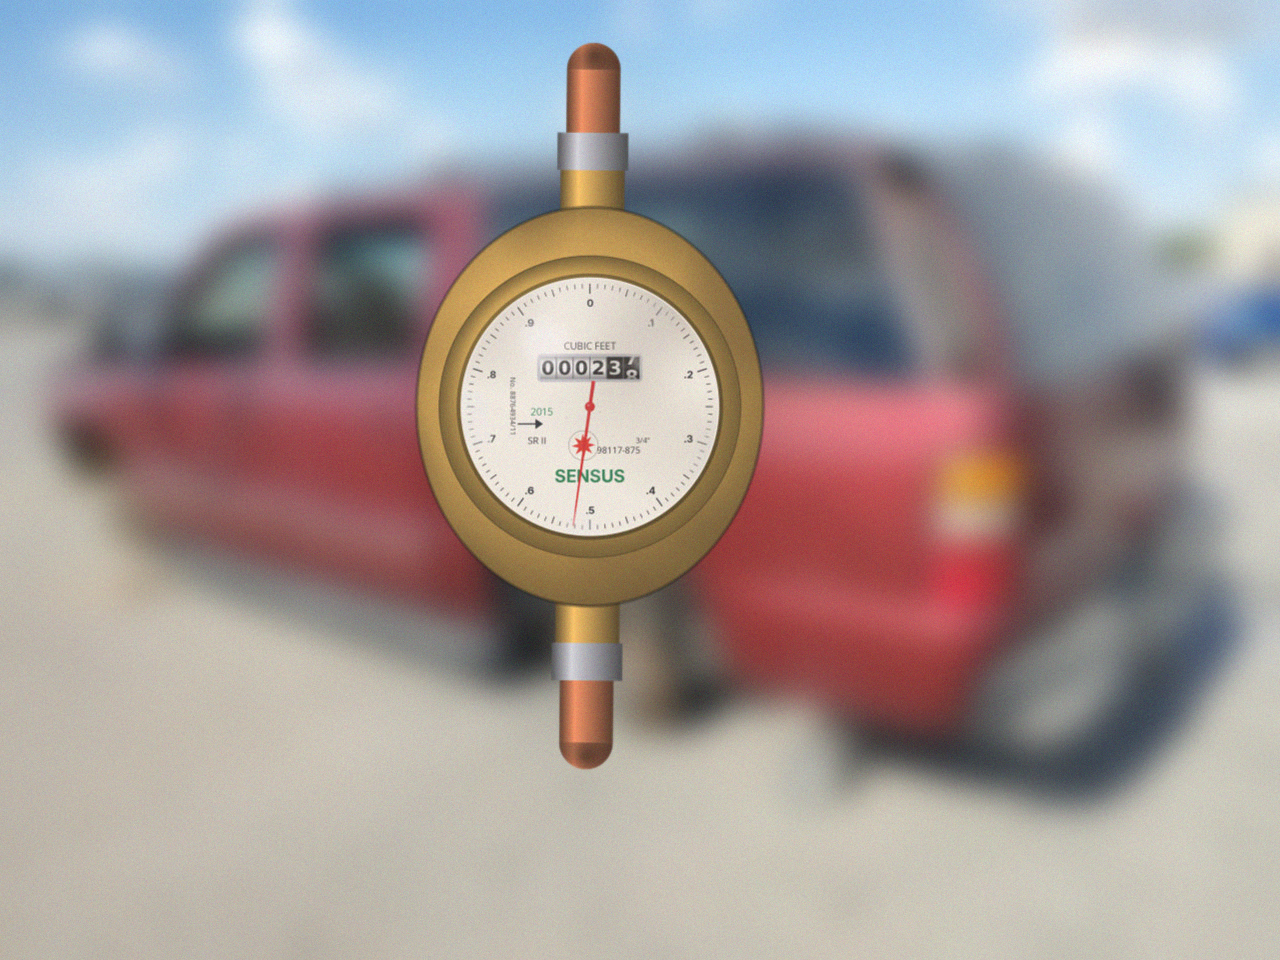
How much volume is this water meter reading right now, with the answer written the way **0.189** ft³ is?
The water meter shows **237.52** ft³
